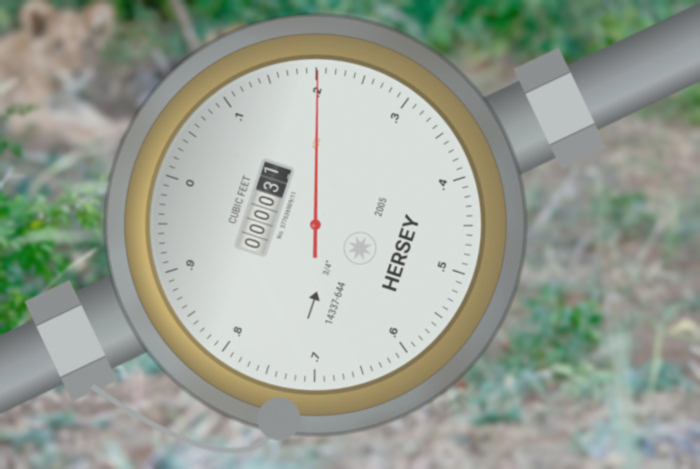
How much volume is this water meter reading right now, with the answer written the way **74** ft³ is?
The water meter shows **31.20** ft³
